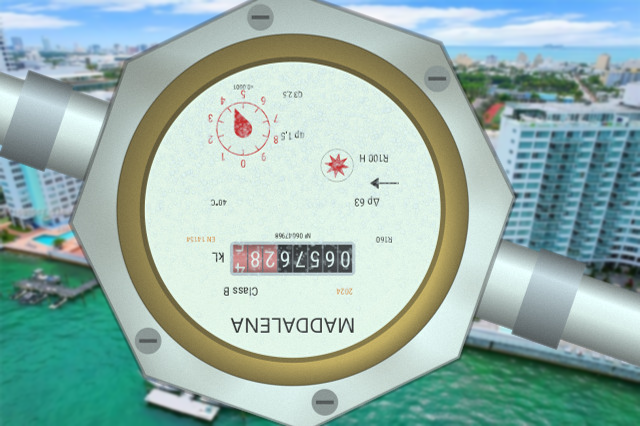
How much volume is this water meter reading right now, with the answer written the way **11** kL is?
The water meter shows **6576.2844** kL
